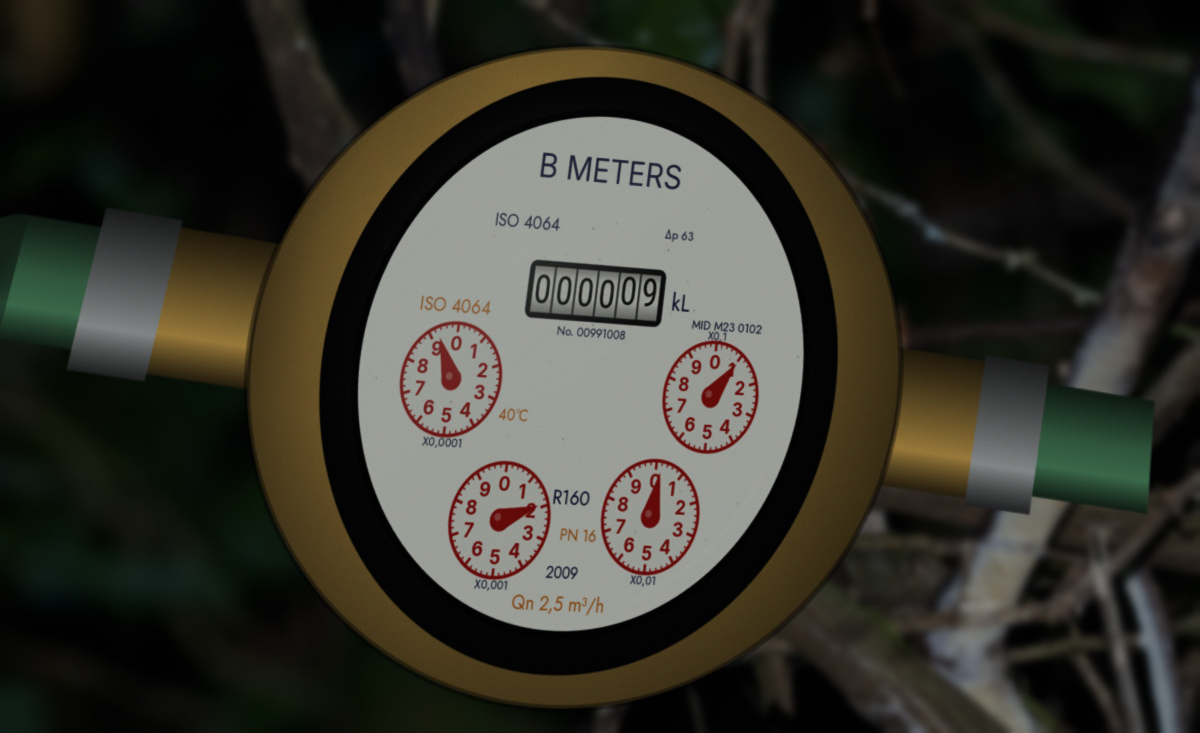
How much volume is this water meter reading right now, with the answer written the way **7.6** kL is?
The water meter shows **9.1019** kL
